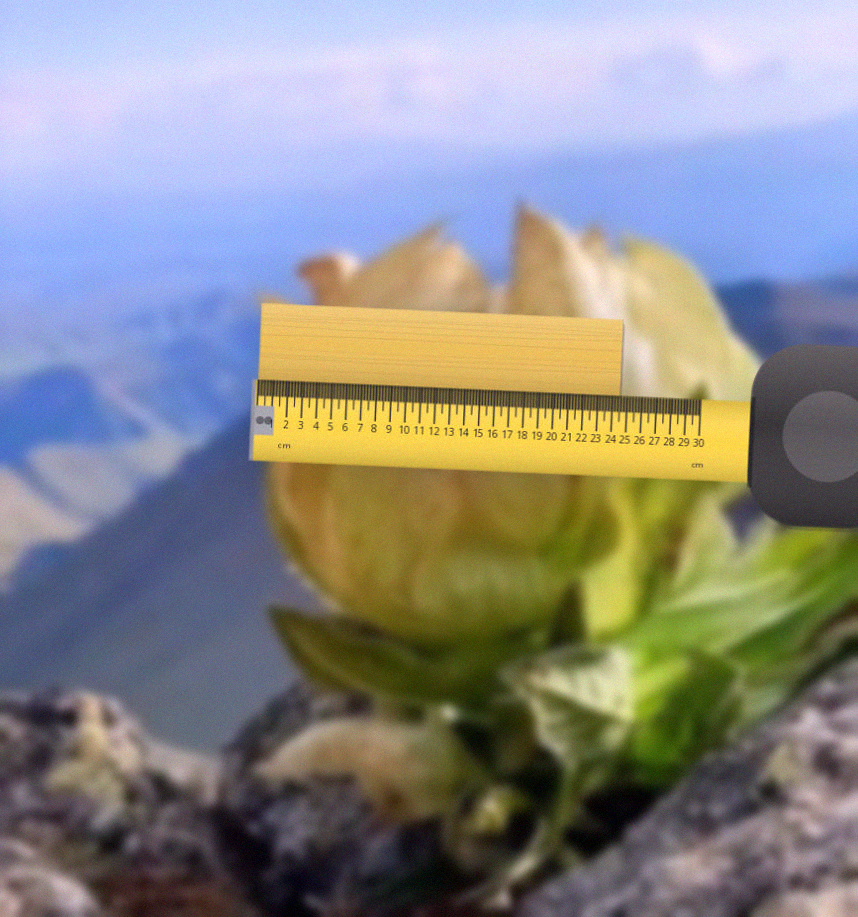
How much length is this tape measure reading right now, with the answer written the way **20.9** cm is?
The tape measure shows **24.5** cm
